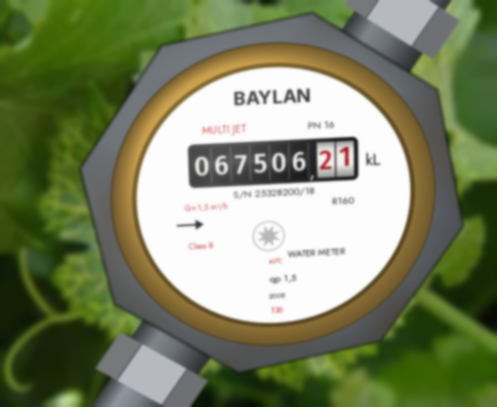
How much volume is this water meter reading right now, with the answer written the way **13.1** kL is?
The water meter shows **67506.21** kL
